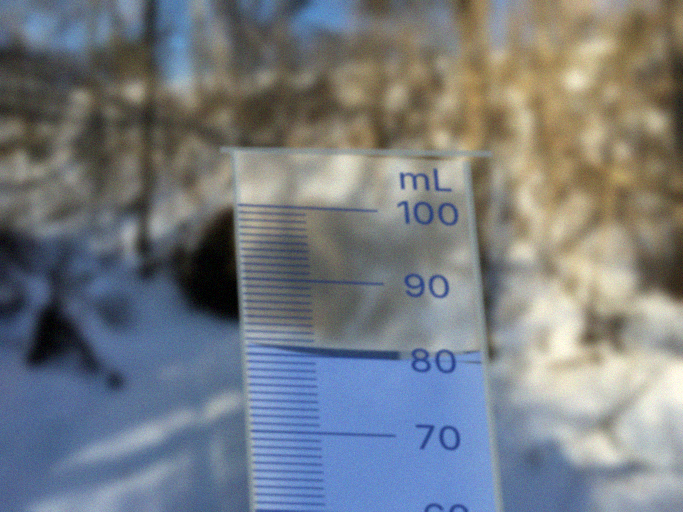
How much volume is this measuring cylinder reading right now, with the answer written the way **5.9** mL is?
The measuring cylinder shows **80** mL
